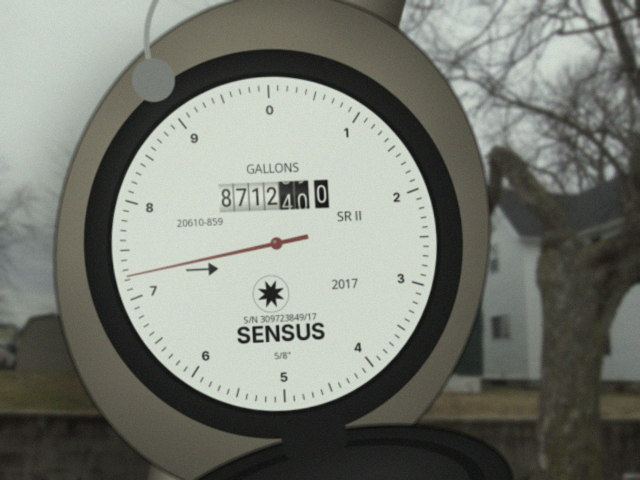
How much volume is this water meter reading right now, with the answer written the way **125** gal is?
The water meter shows **8712397.2** gal
